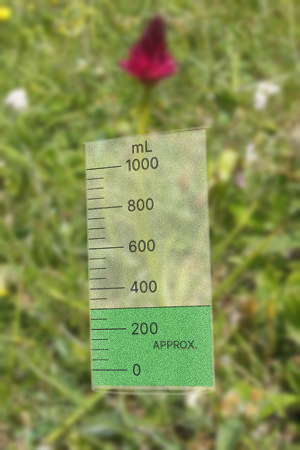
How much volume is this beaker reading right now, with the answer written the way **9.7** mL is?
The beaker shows **300** mL
